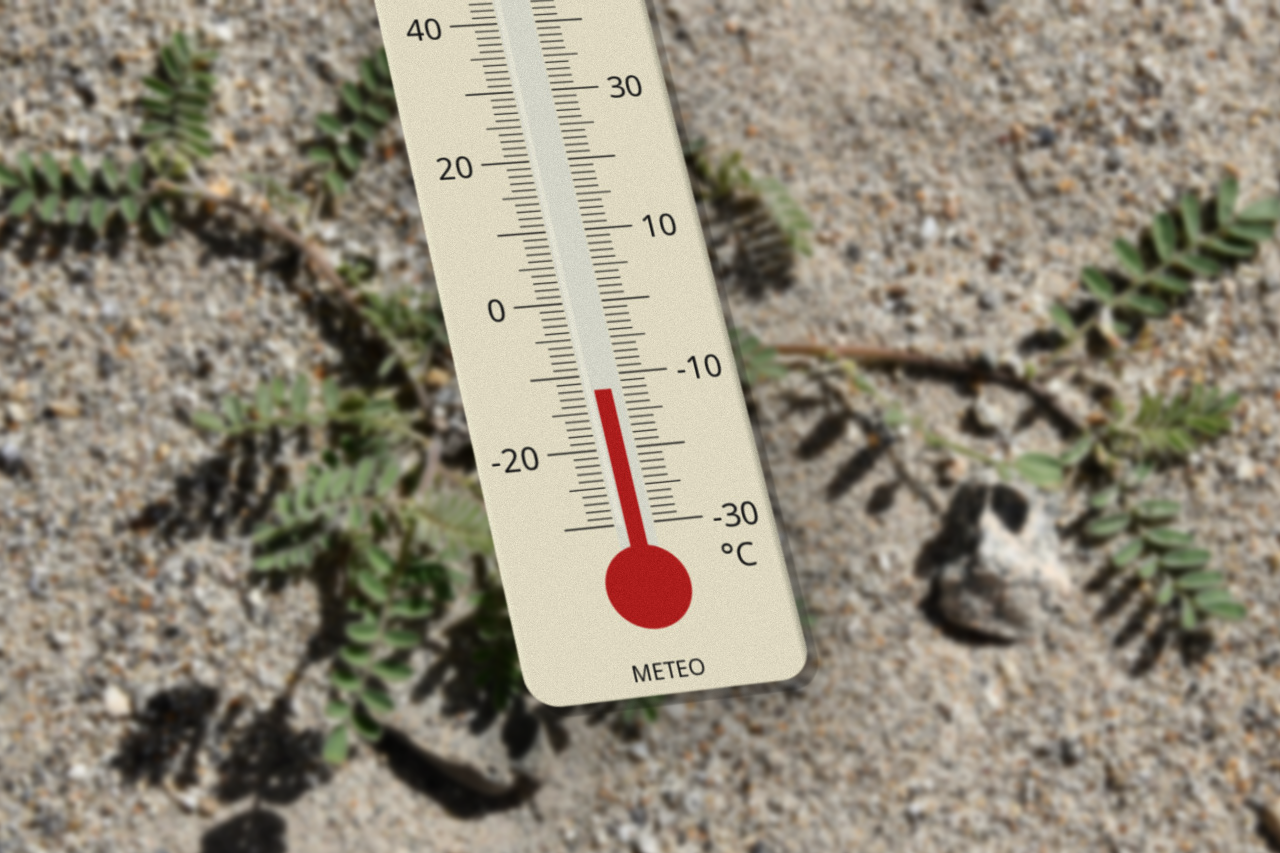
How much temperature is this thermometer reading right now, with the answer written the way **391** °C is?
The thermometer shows **-12** °C
